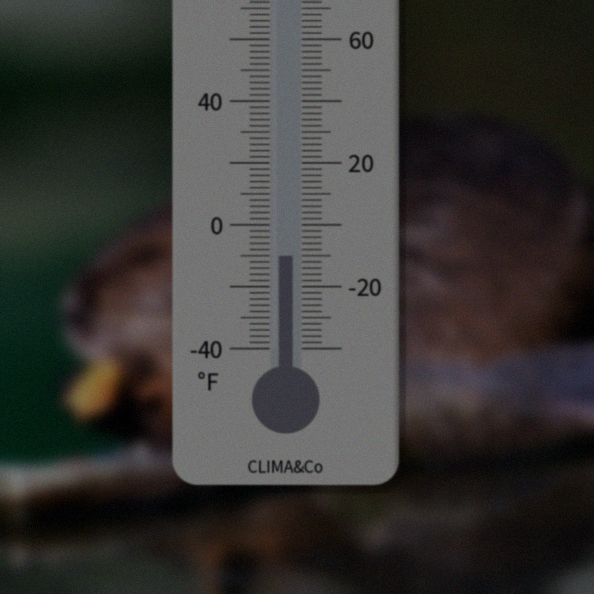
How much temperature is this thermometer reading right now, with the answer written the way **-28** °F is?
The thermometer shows **-10** °F
